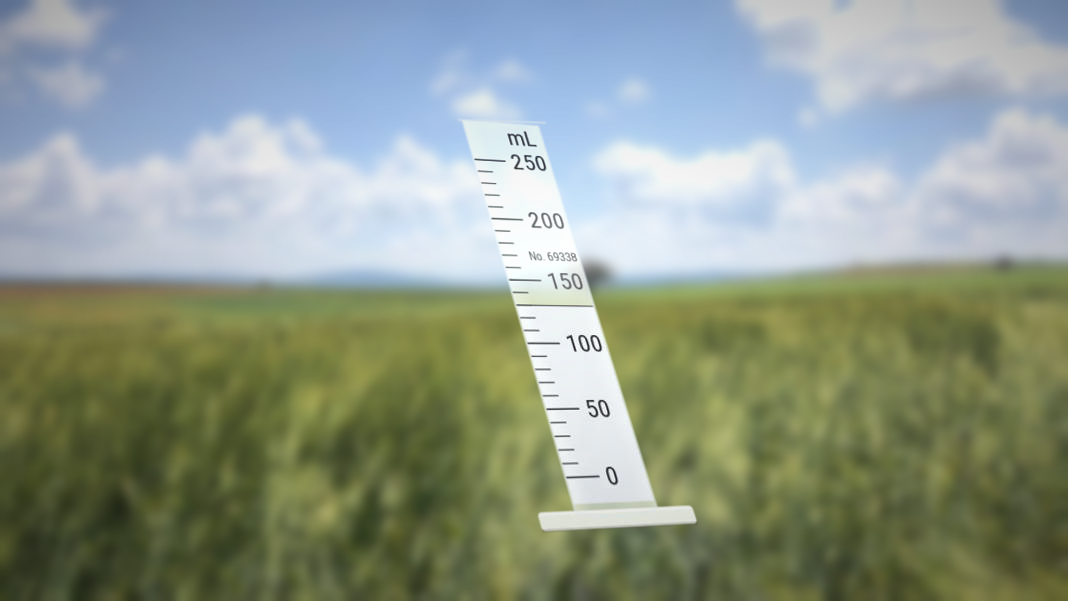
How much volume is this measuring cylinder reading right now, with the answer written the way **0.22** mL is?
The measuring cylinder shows **130** mL
